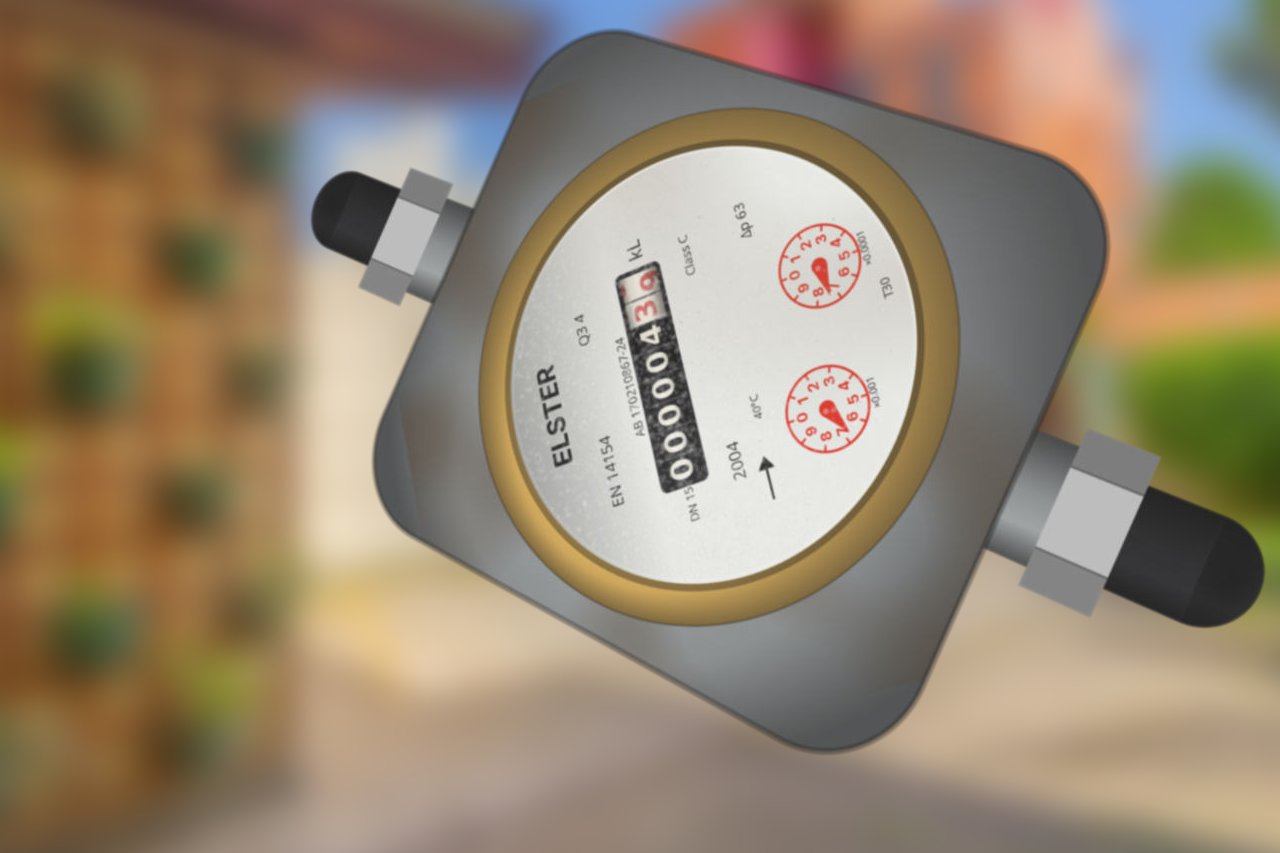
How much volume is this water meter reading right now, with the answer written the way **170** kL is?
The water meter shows **4.3867** kL
